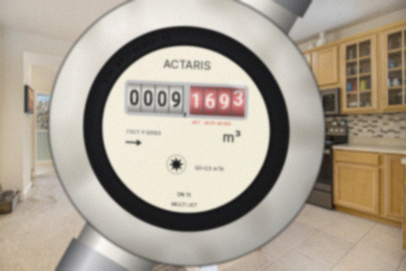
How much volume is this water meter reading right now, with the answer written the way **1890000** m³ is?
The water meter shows **9.1693** m³
